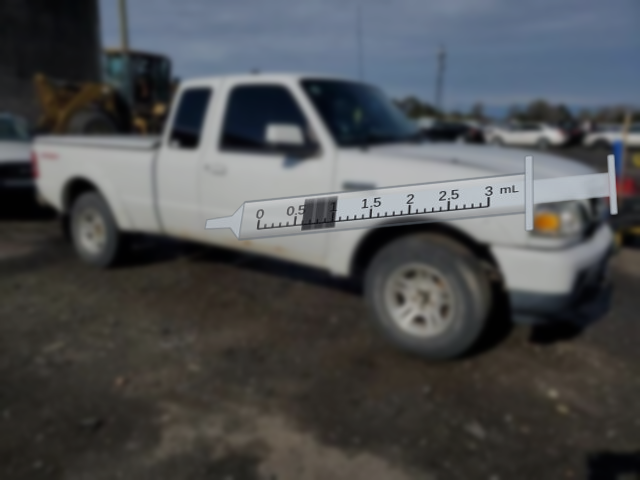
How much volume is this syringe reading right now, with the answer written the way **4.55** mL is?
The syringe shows **0.6** mL
